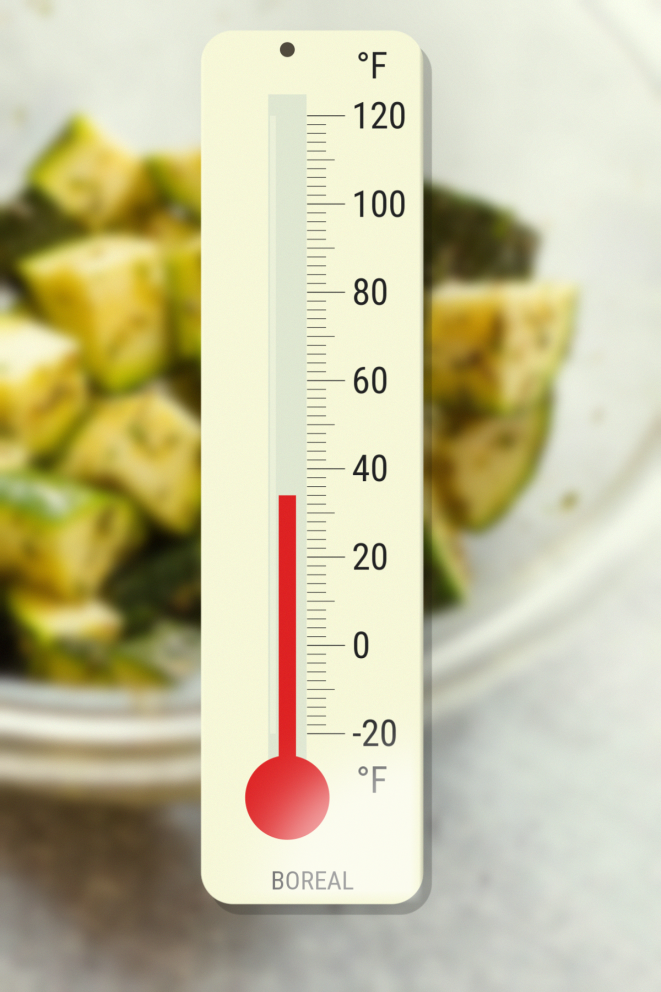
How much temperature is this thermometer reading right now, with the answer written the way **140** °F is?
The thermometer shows **34** °F
